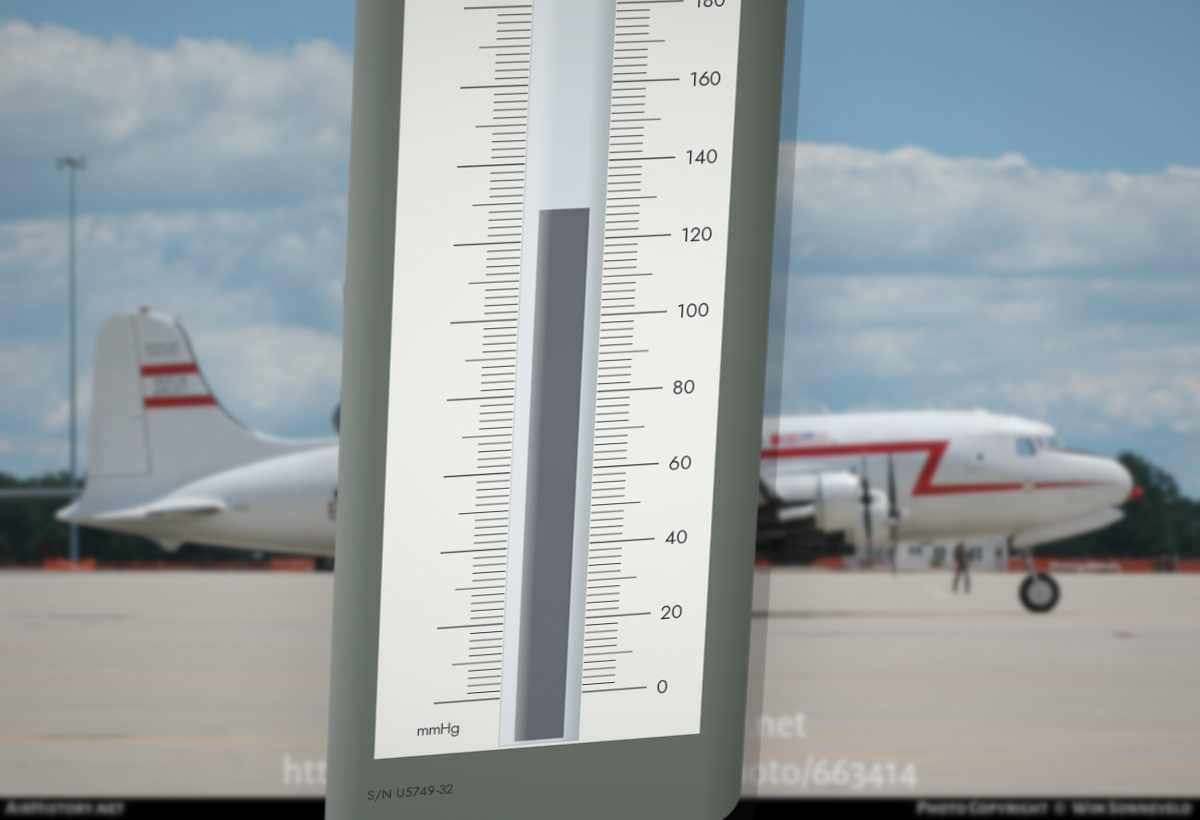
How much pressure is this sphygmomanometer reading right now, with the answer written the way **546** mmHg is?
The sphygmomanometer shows **128** mmHg
